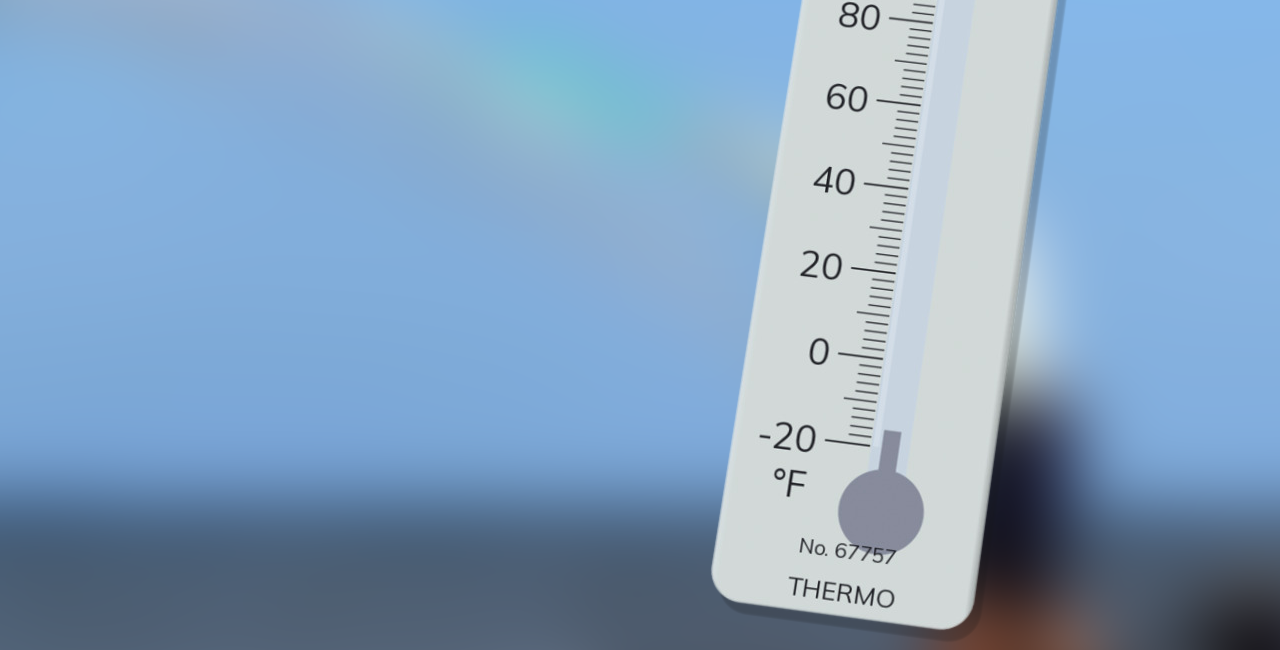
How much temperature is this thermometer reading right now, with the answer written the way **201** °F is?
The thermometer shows **-16** °F
